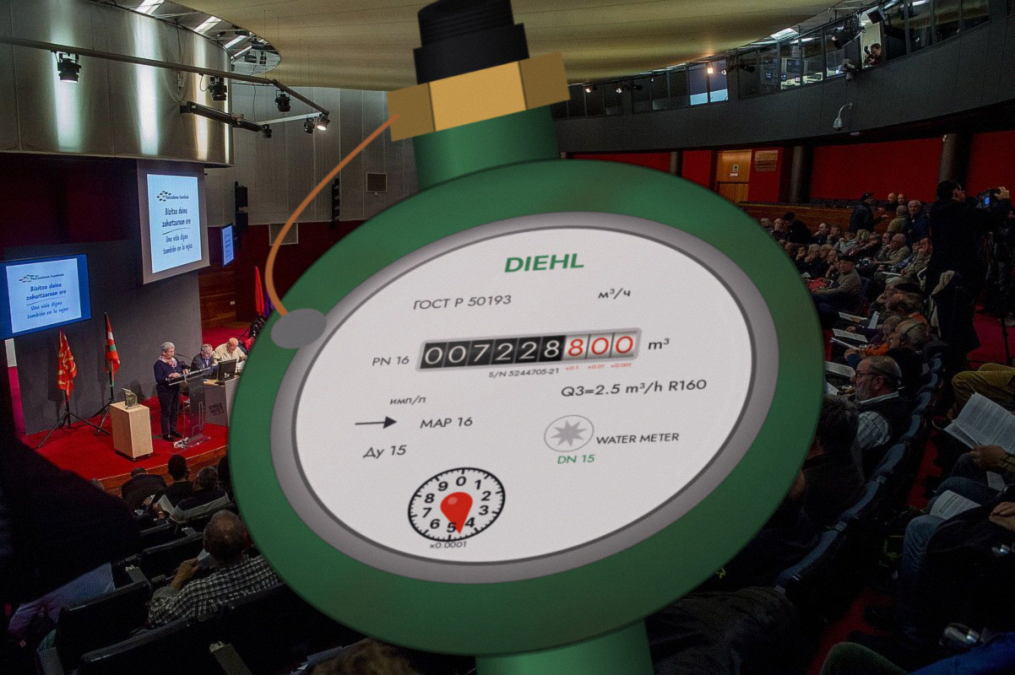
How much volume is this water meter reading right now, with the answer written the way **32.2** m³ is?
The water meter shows **7228.8004** m³
